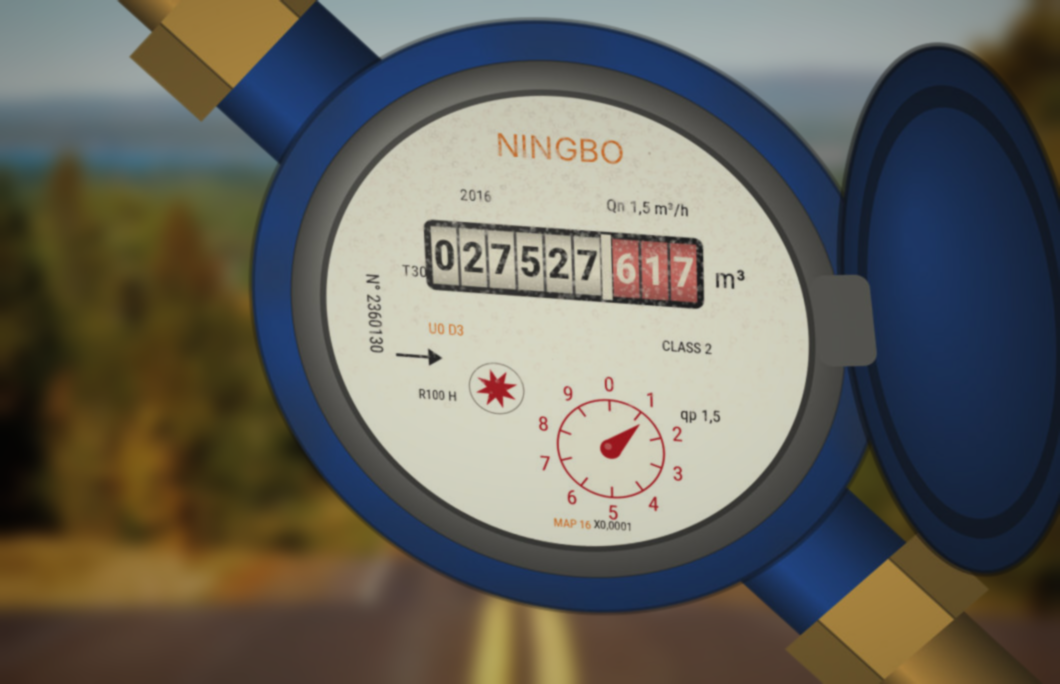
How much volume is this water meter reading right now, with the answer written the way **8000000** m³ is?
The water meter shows **27527.6171** m³
